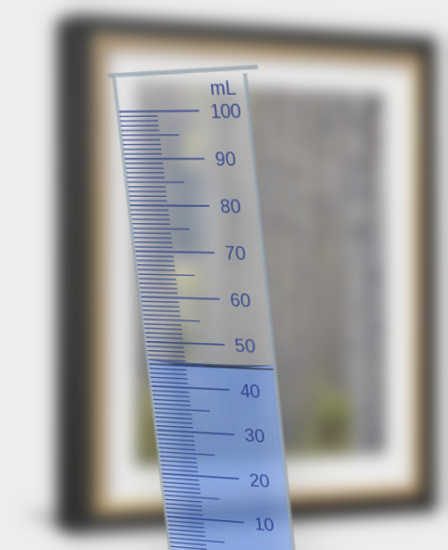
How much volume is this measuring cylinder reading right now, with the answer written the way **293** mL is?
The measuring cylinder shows **45** mL
